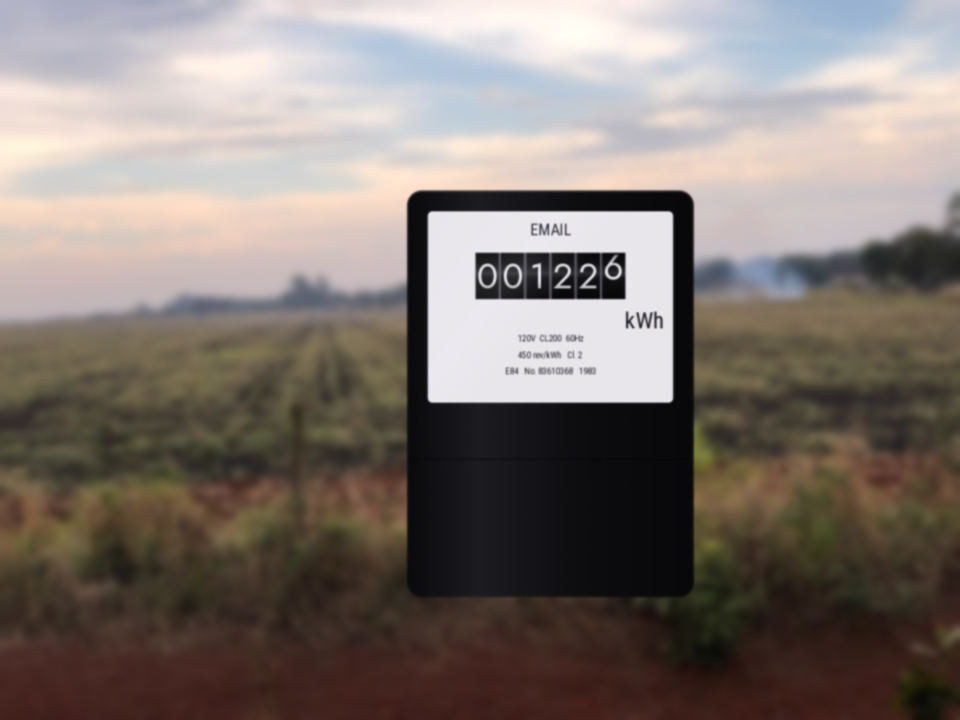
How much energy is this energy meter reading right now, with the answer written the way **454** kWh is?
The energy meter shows **1226** kWh
